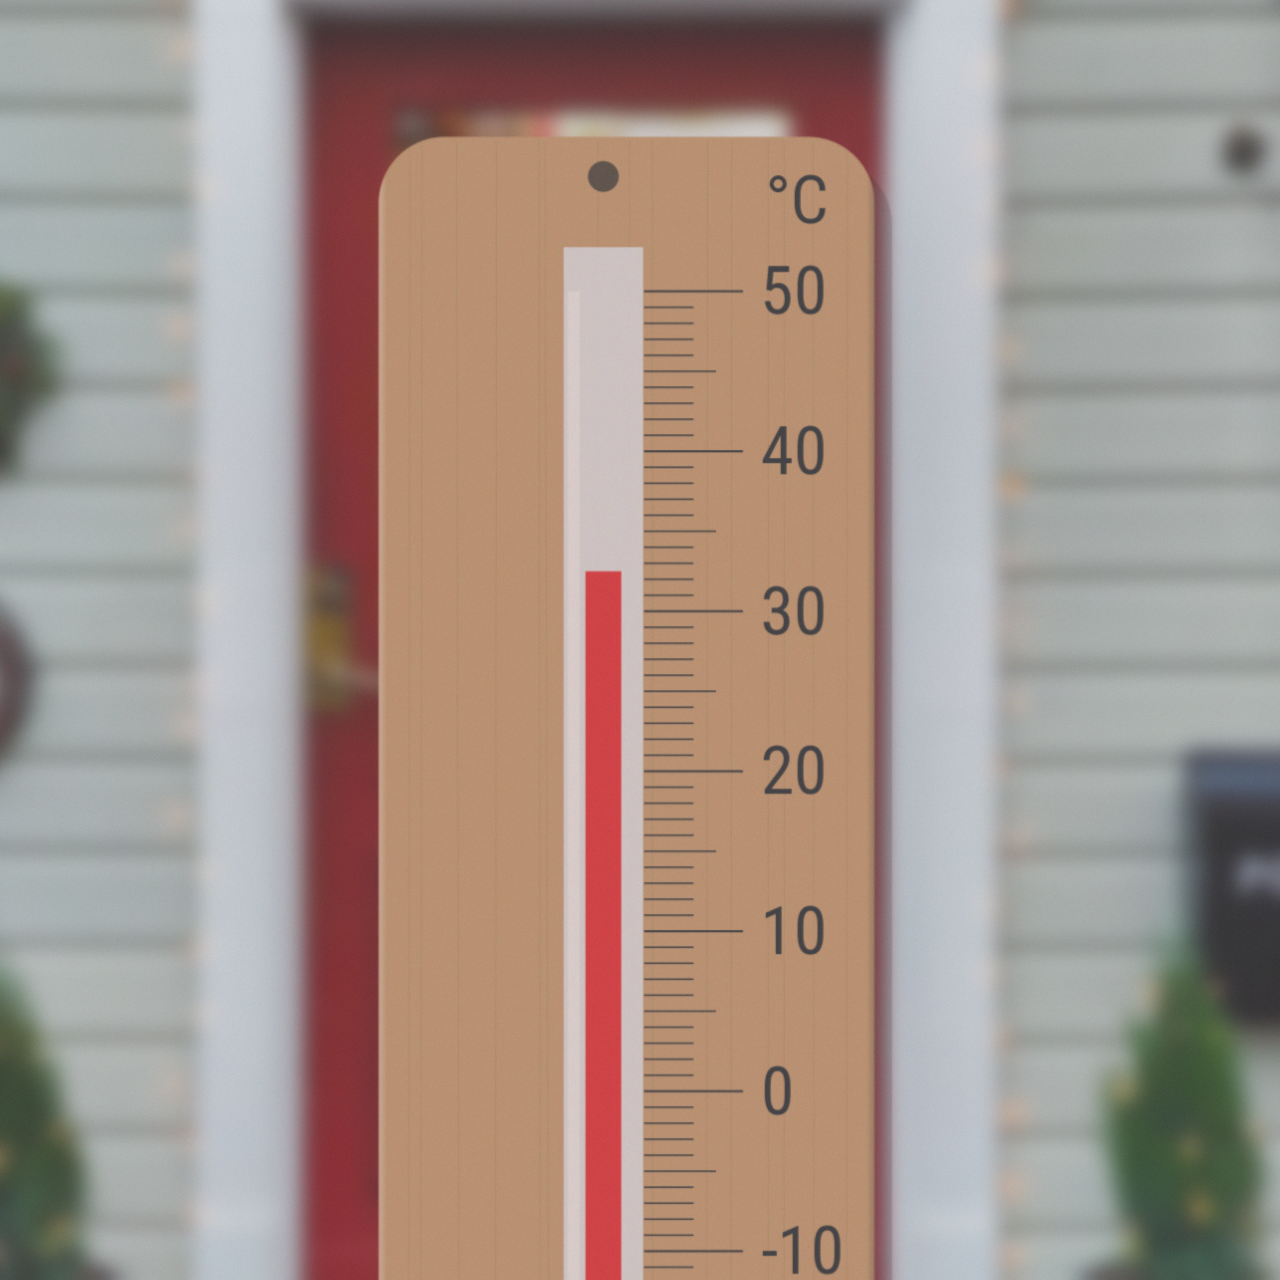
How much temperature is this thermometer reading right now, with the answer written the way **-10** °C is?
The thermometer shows **32.5** °C
